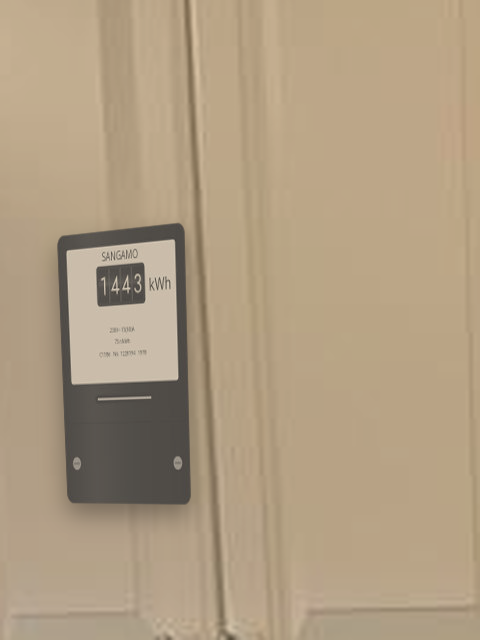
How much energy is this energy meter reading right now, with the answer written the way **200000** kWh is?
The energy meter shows **1443** kWh
